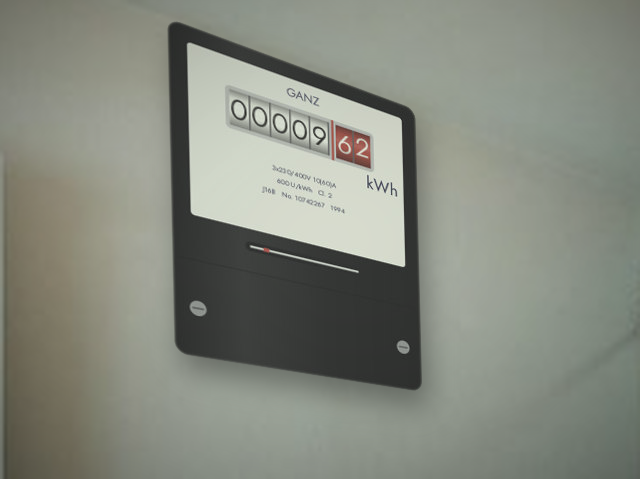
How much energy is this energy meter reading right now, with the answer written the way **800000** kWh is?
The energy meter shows **9.62** kWh
